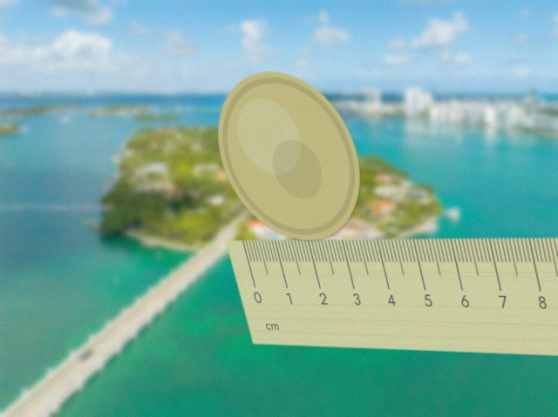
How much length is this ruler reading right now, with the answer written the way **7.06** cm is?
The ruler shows **4** cm
